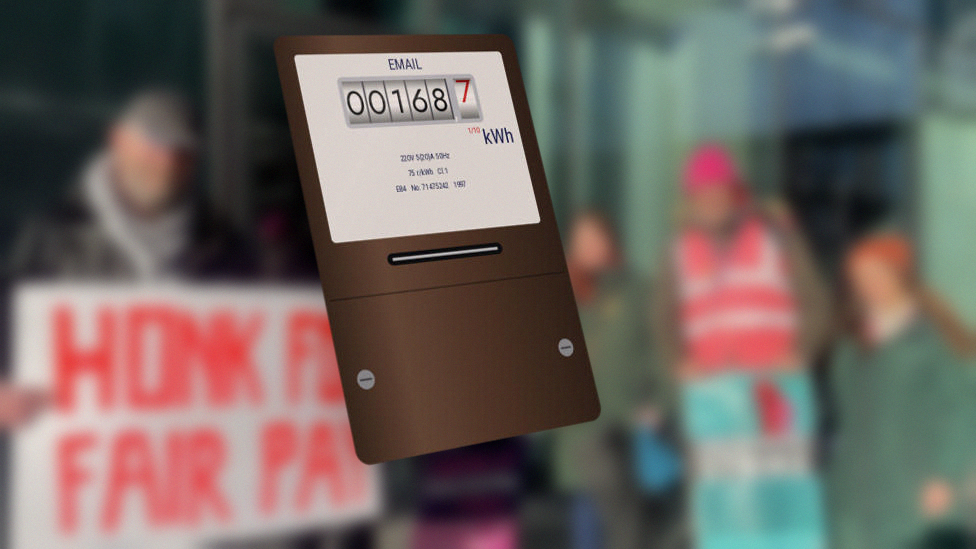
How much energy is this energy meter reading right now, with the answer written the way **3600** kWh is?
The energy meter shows **168.7** kWh
